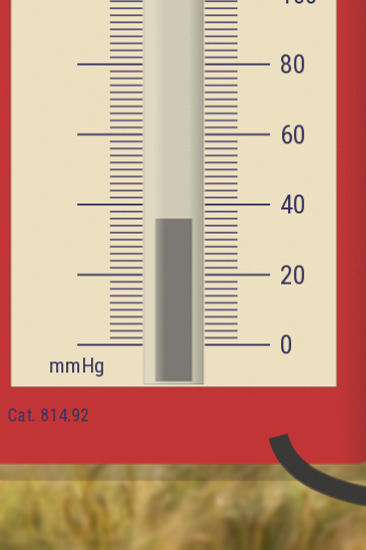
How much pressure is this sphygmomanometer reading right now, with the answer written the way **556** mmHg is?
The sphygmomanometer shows **36** mmHg
